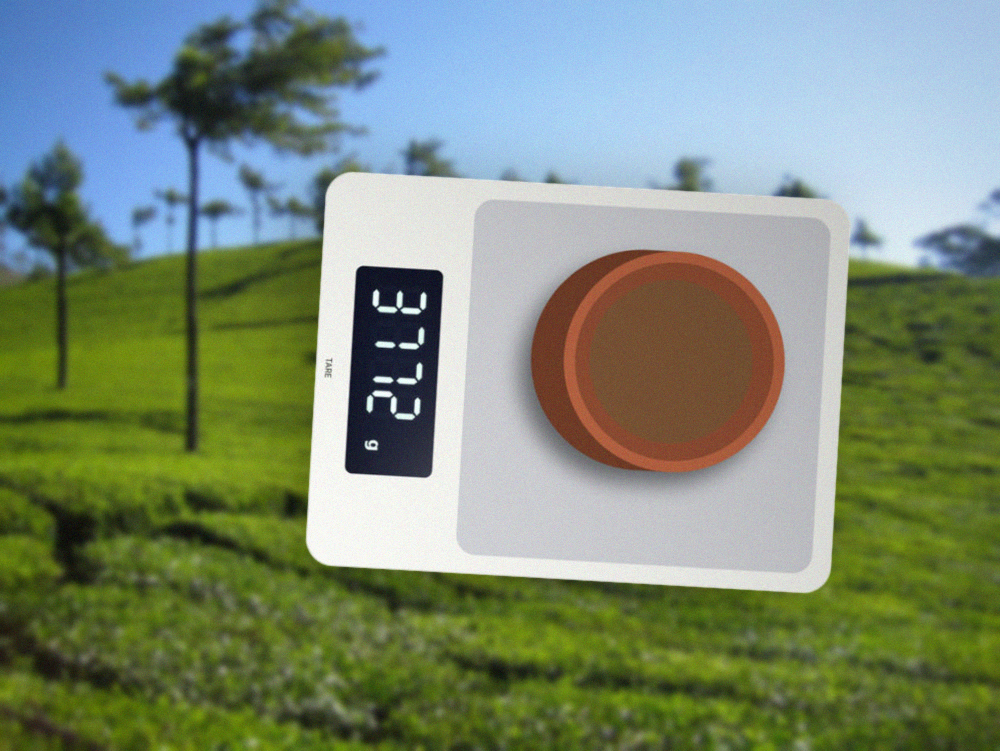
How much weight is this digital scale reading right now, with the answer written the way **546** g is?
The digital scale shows **3772** g
